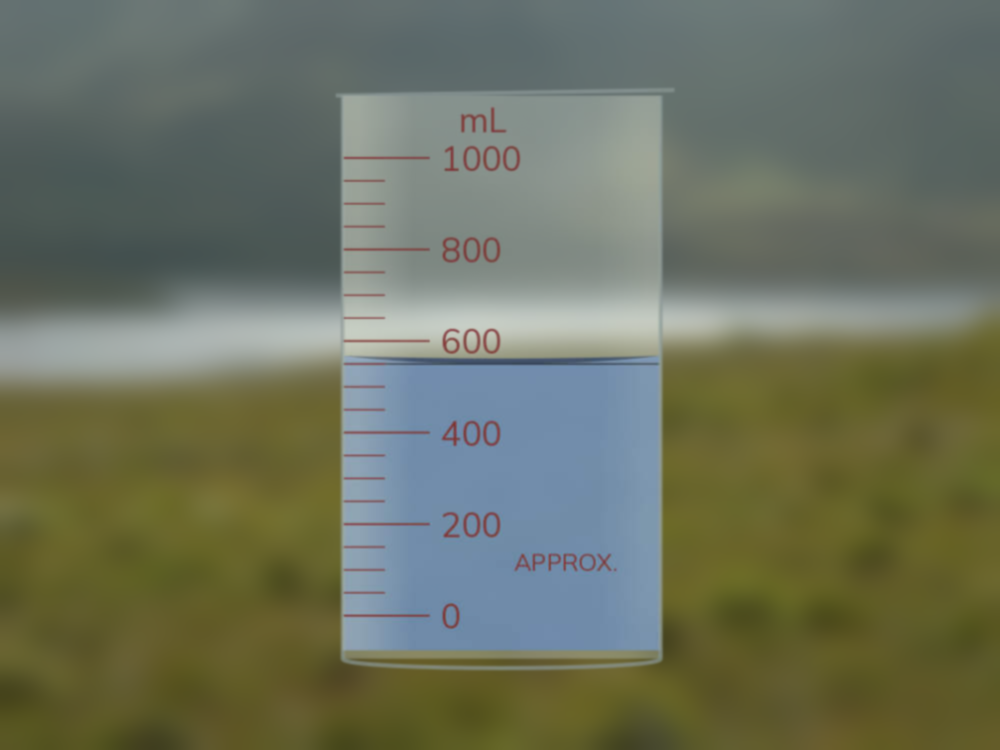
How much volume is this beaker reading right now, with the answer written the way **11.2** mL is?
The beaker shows **550** mL
